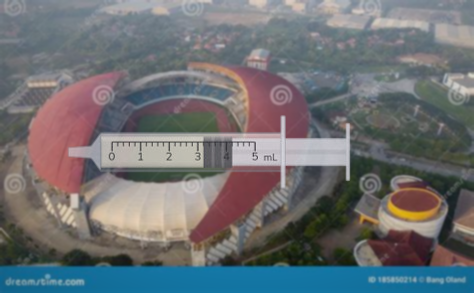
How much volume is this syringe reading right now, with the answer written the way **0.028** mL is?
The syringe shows **3.2** mL
